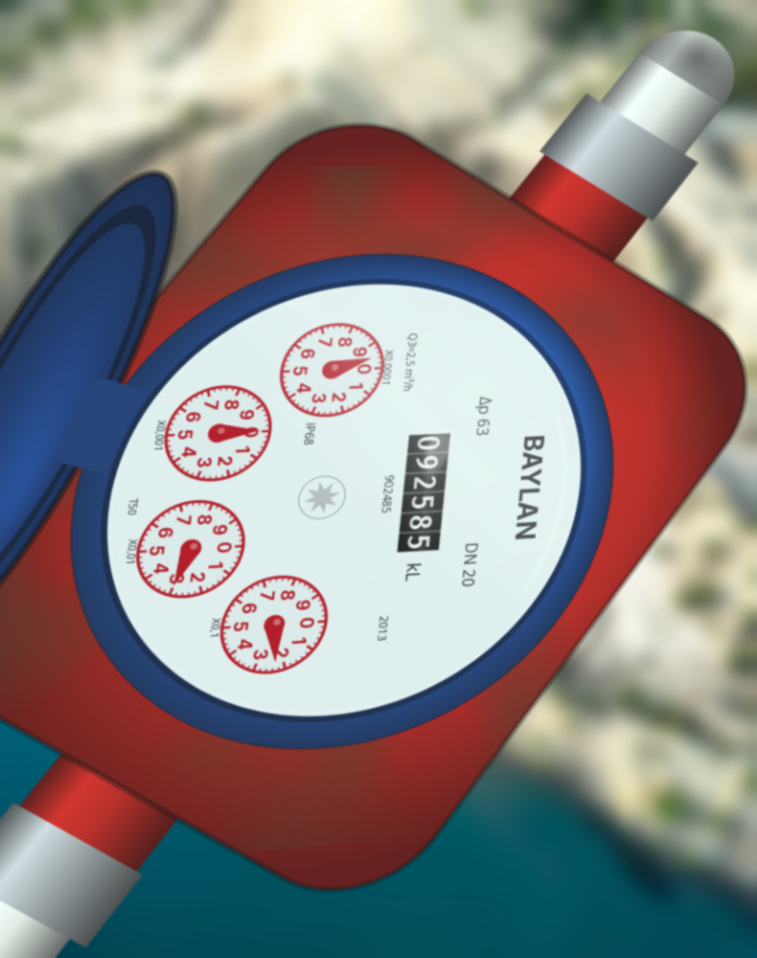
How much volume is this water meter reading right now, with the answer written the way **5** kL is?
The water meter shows **92585.2299** kL
